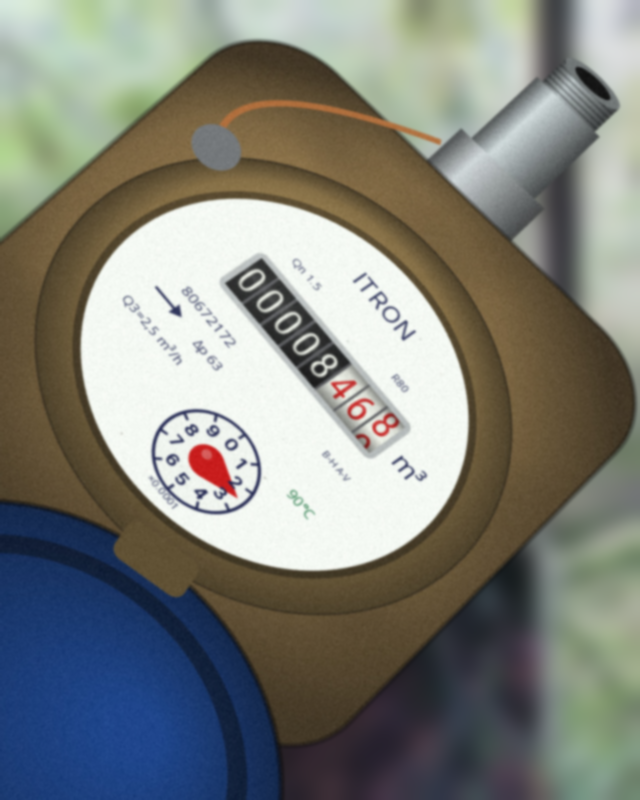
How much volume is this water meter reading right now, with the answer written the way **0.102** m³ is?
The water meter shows **8.4682** m³
